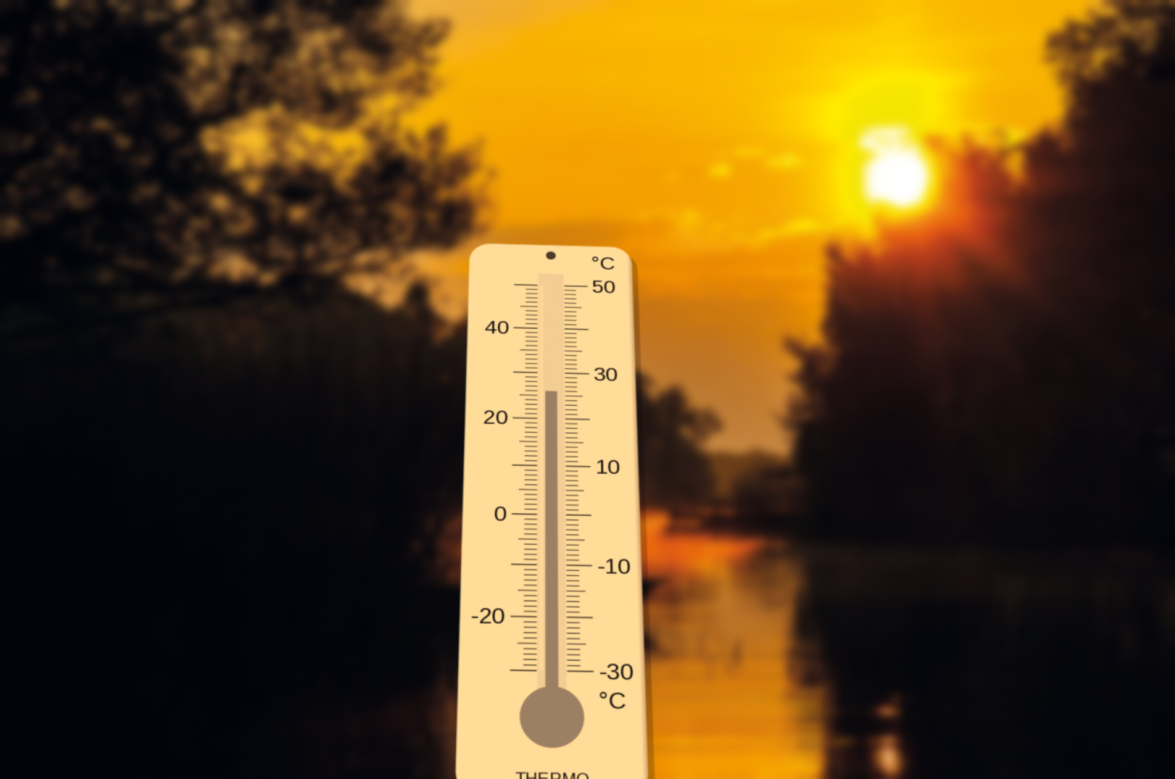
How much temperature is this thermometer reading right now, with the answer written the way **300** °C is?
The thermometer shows **26** °C
